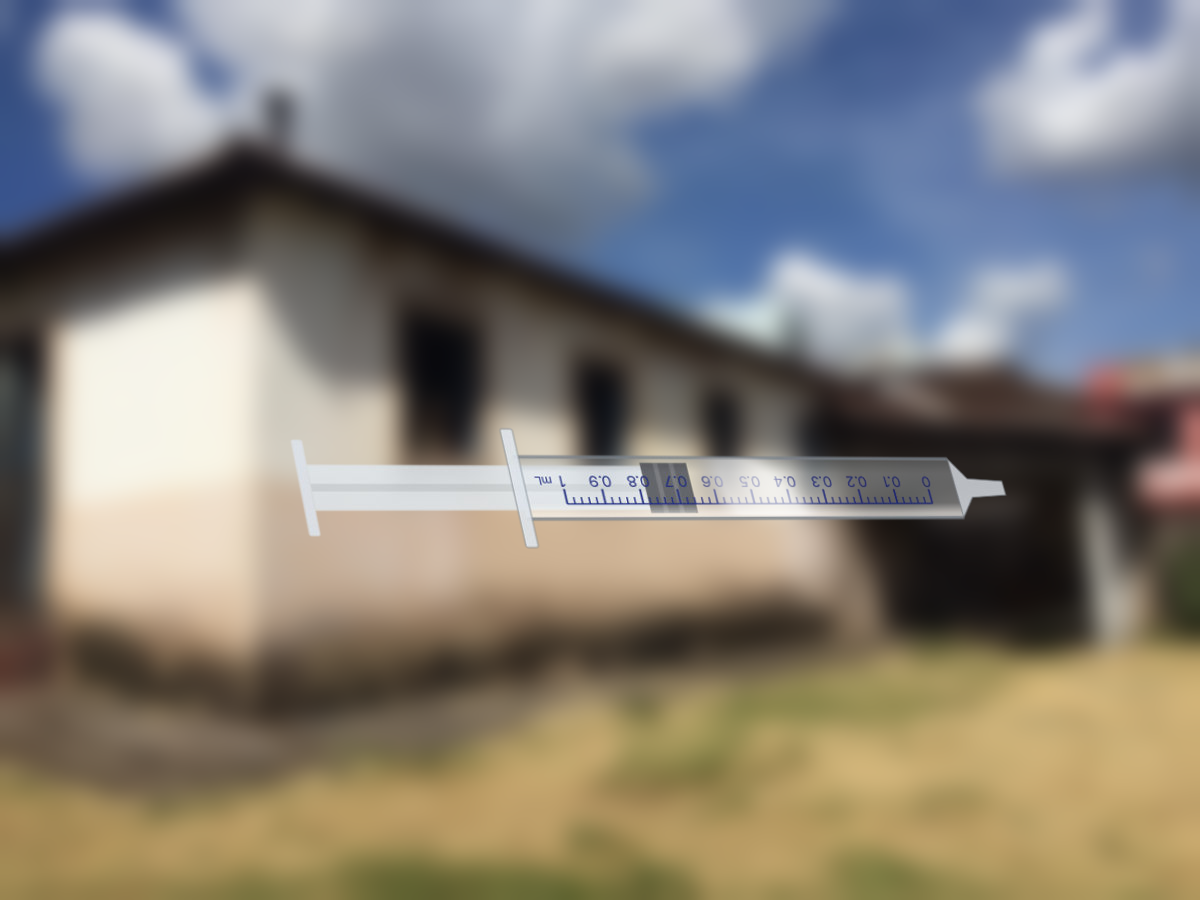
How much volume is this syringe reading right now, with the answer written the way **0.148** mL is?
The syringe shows **0.66** mL
